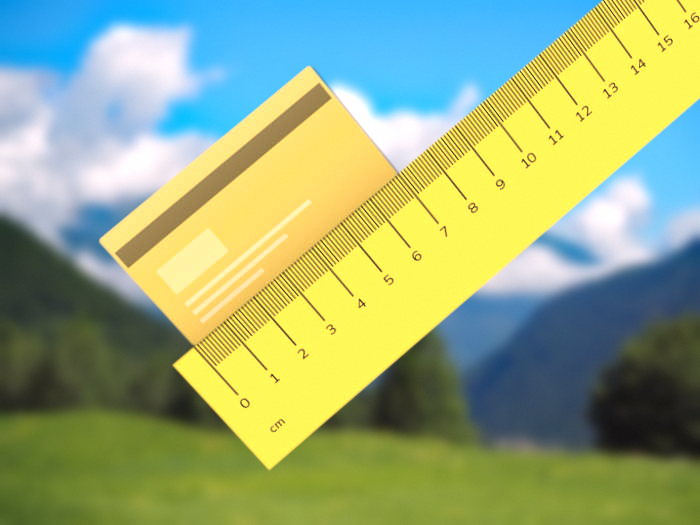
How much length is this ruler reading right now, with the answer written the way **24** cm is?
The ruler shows **7** cm
